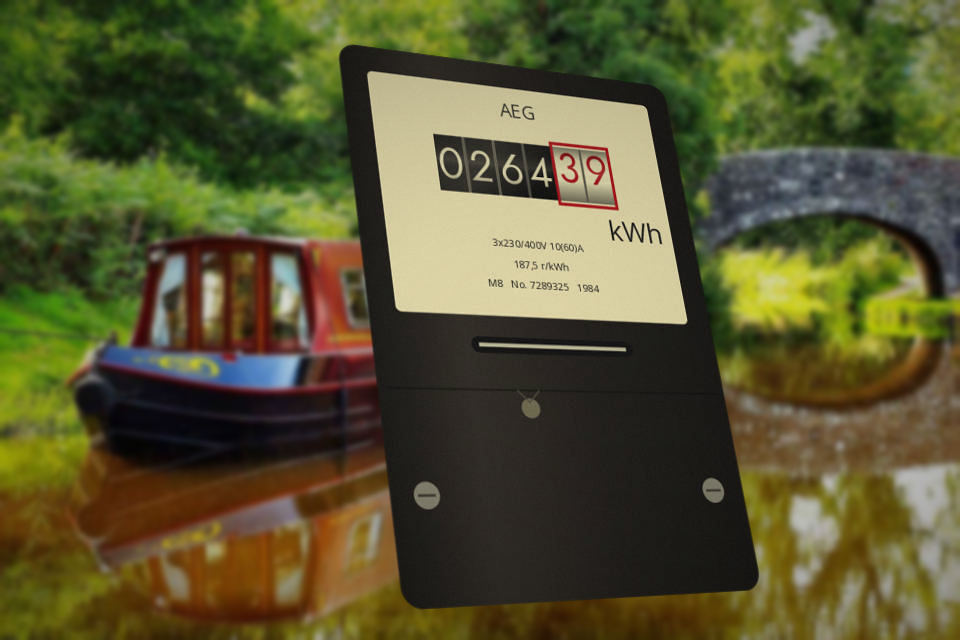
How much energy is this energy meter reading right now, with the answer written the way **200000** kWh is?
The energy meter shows **264.39** kWh
